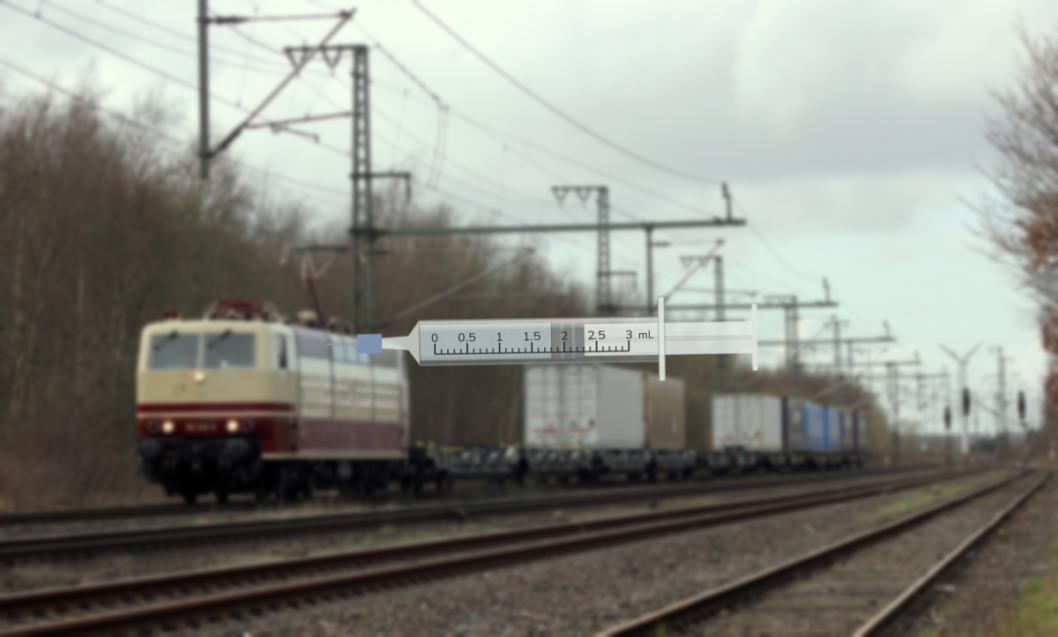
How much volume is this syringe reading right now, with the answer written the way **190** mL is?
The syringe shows **1.8** mL
